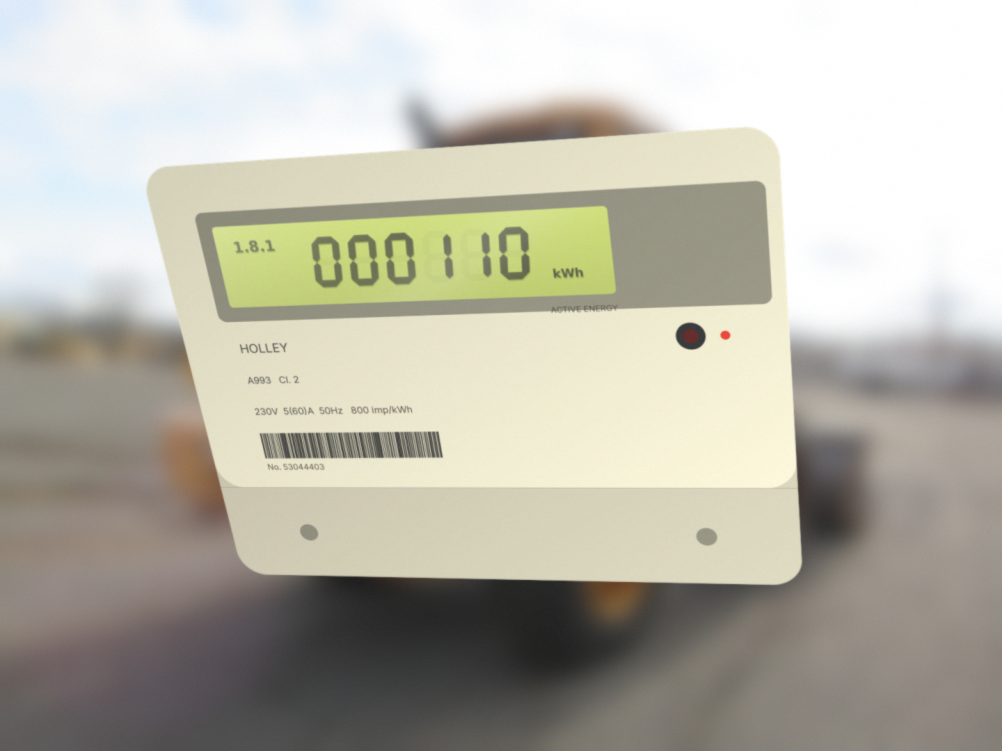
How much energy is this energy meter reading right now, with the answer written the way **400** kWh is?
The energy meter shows **110** kWh
